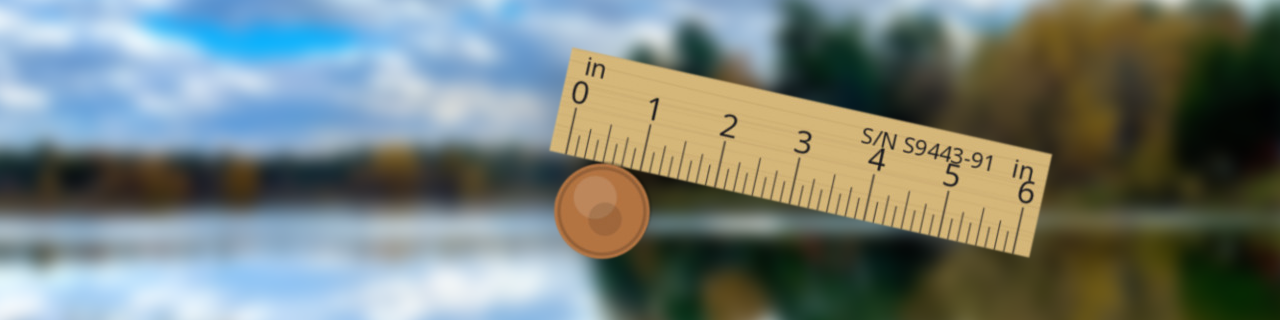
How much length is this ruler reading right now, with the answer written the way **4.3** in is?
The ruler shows **1.25** in
